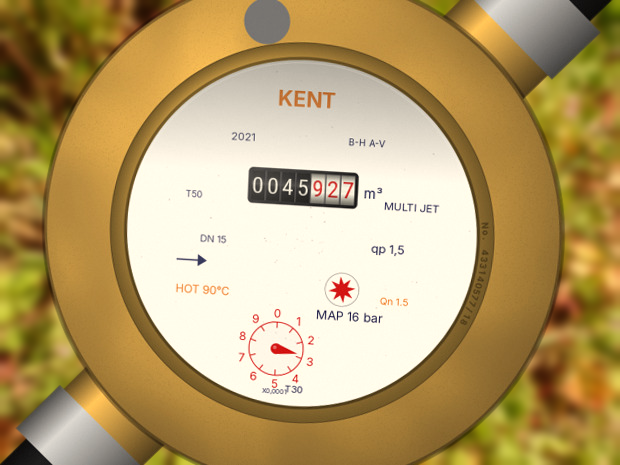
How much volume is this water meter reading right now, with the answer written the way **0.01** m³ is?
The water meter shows **45.9272** m³
